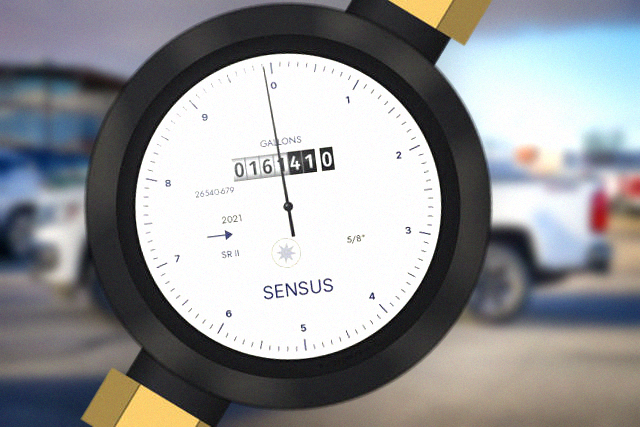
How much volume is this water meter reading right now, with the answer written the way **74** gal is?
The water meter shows **161409.9** gal
